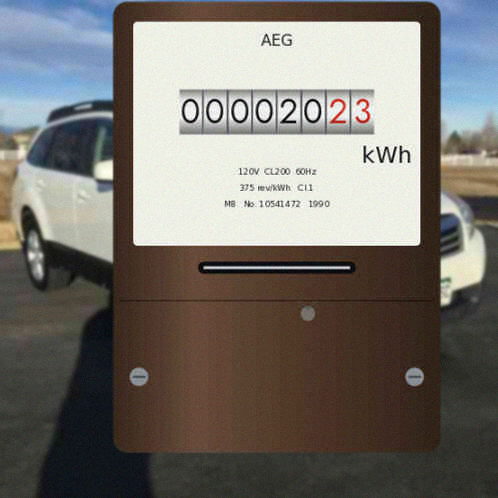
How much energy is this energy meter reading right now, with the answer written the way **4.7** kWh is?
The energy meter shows **20.23** kWh
